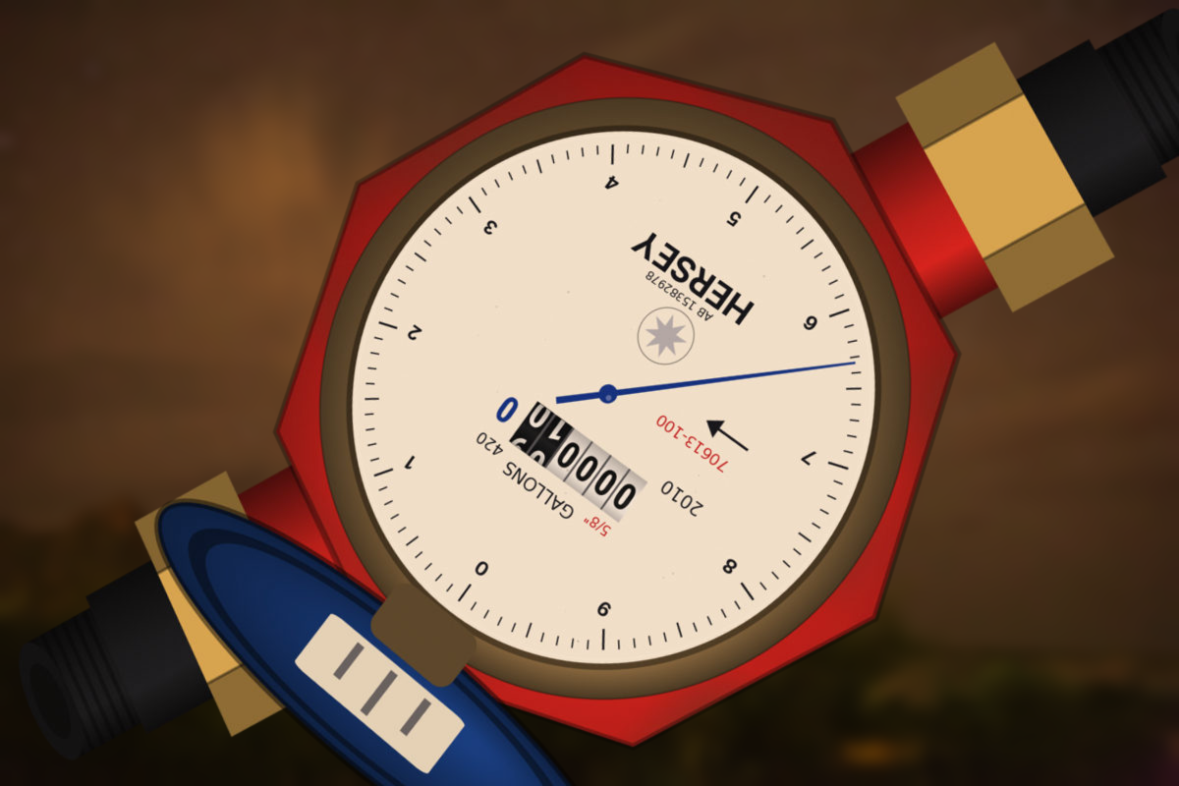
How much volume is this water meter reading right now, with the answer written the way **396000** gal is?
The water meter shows **96.3** gal
